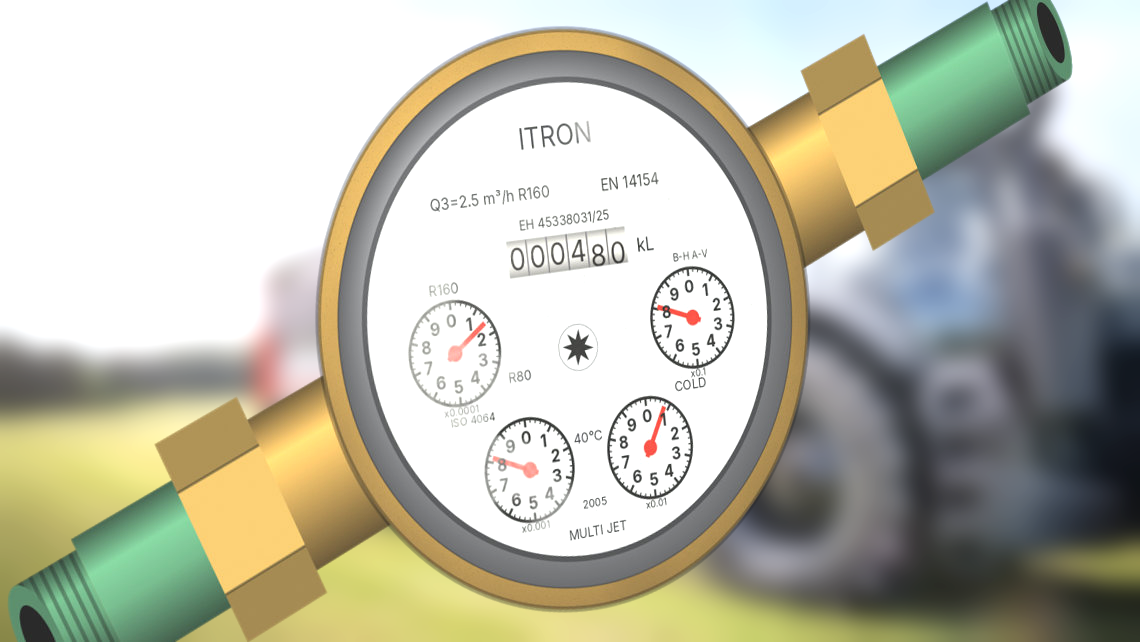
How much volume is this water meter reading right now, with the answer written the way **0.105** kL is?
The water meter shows **479.8081** kL
